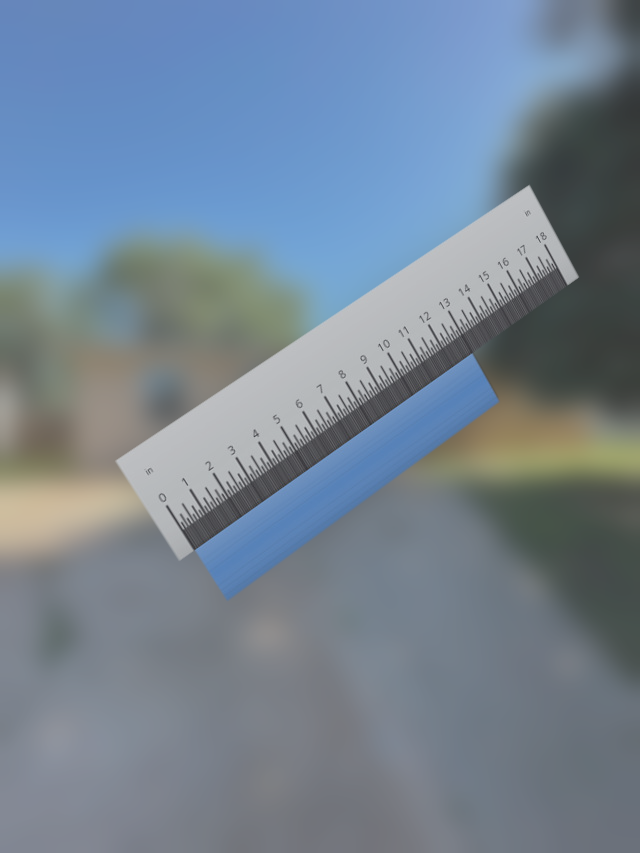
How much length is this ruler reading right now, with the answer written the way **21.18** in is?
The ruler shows **13** in
